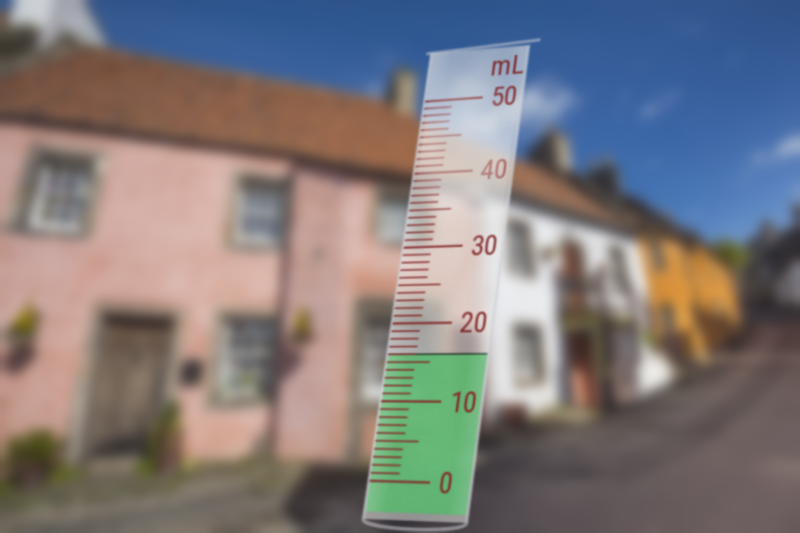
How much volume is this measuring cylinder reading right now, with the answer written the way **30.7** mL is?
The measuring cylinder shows **16** mL
